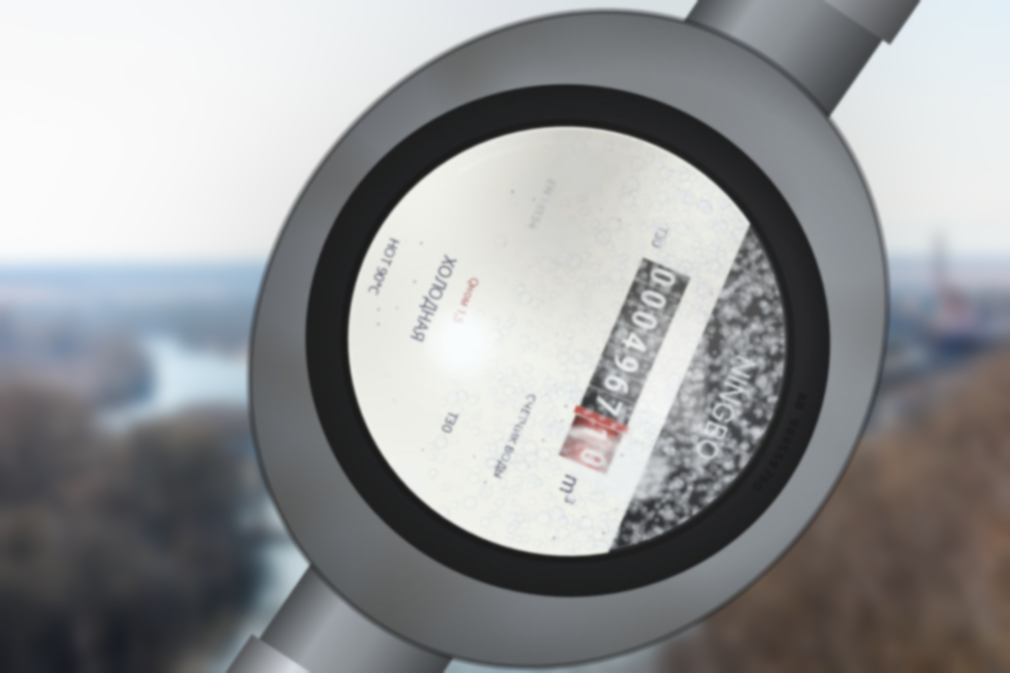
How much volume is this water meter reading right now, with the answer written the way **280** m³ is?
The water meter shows **4967.10** m³
